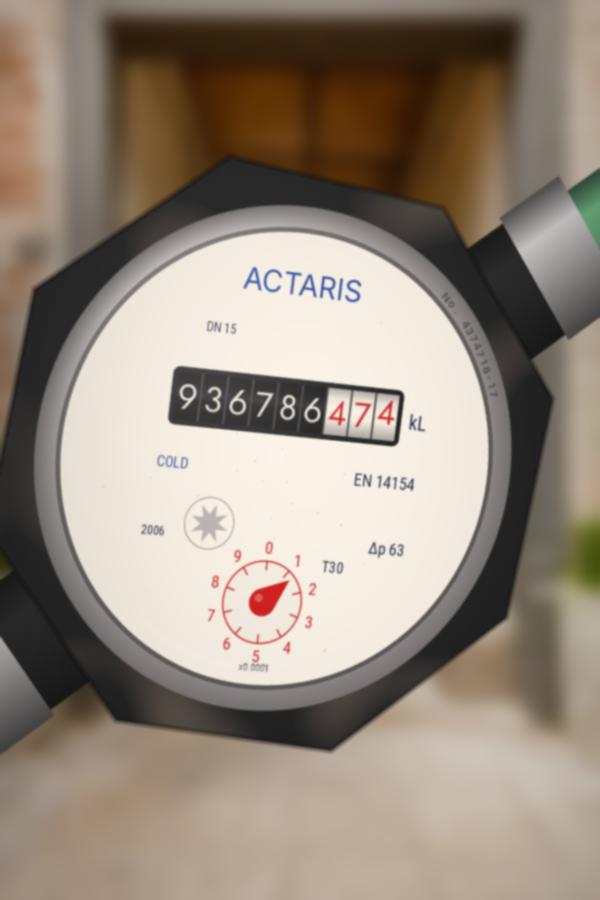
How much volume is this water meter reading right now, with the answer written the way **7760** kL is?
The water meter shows **936786.4741** kL
